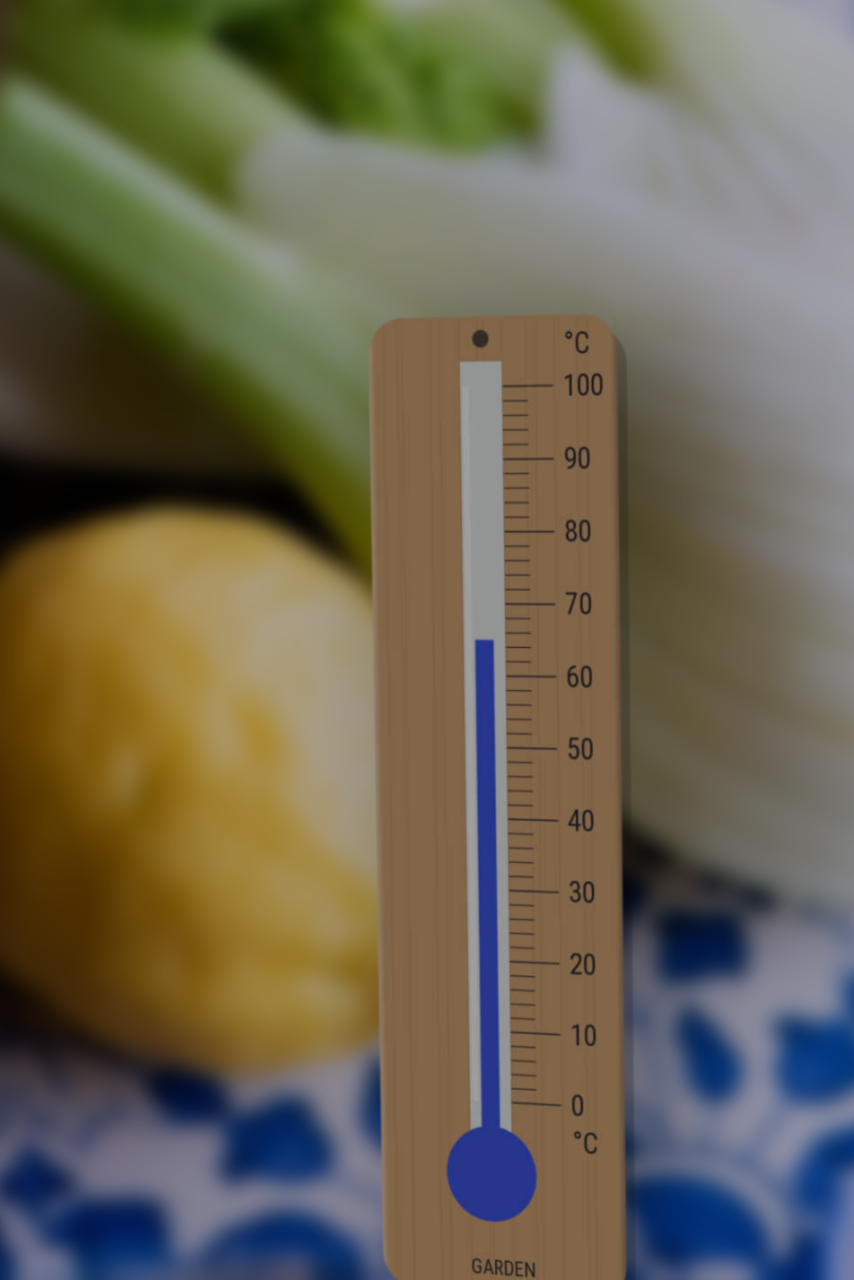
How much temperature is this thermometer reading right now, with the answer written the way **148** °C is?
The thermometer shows **65** °C
